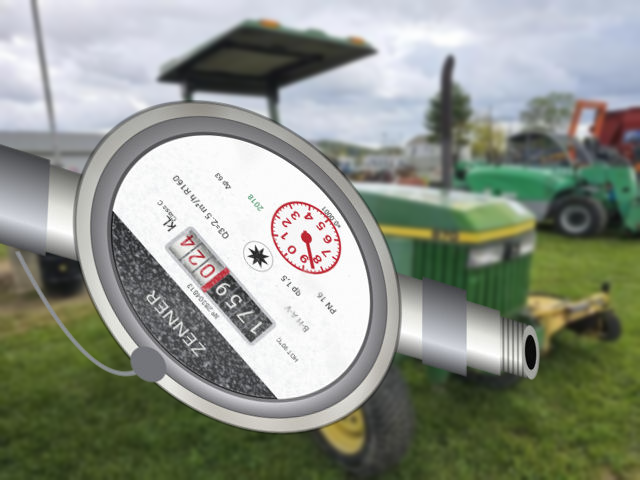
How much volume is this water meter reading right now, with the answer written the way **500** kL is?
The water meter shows **1759.0238** kL
